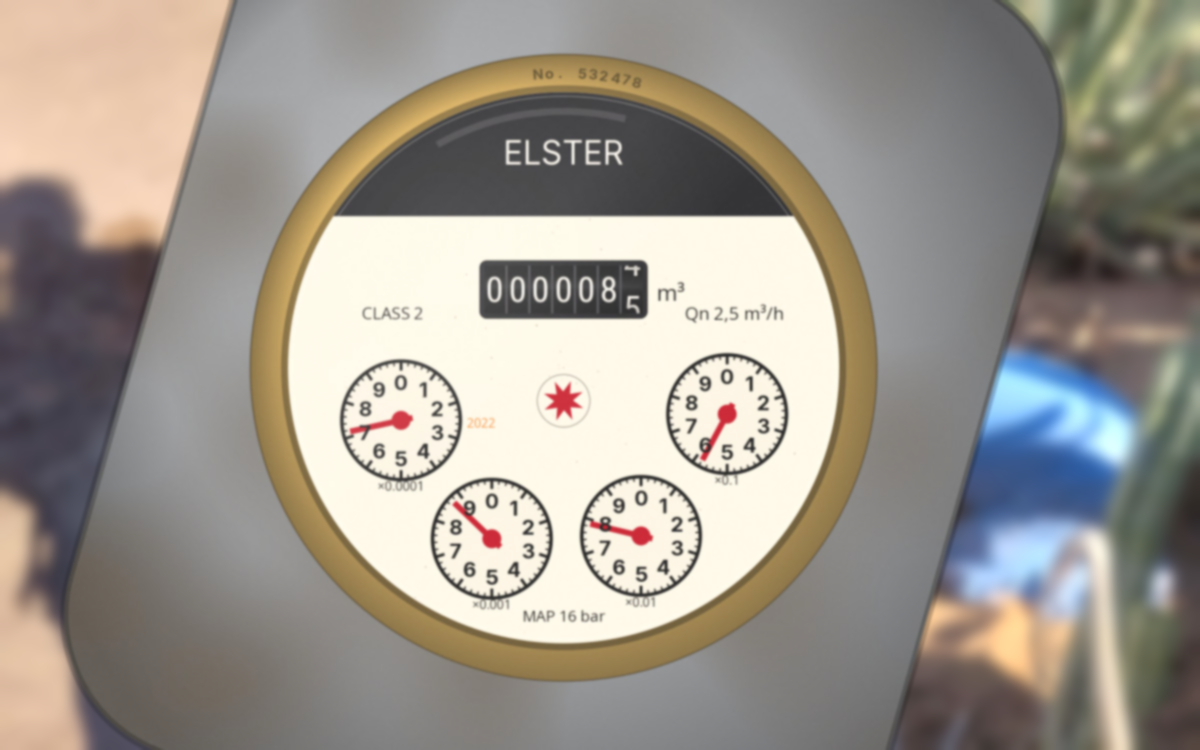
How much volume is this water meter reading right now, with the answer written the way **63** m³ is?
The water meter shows **84.5787** m³
